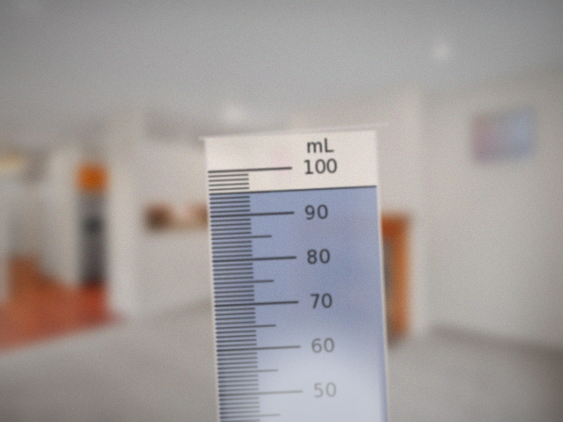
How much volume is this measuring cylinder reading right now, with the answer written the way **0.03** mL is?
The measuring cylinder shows **95** mL
